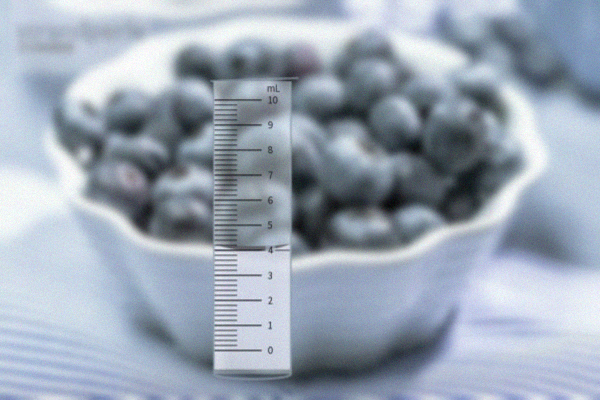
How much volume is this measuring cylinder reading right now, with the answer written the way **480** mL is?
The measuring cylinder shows **4** mL
